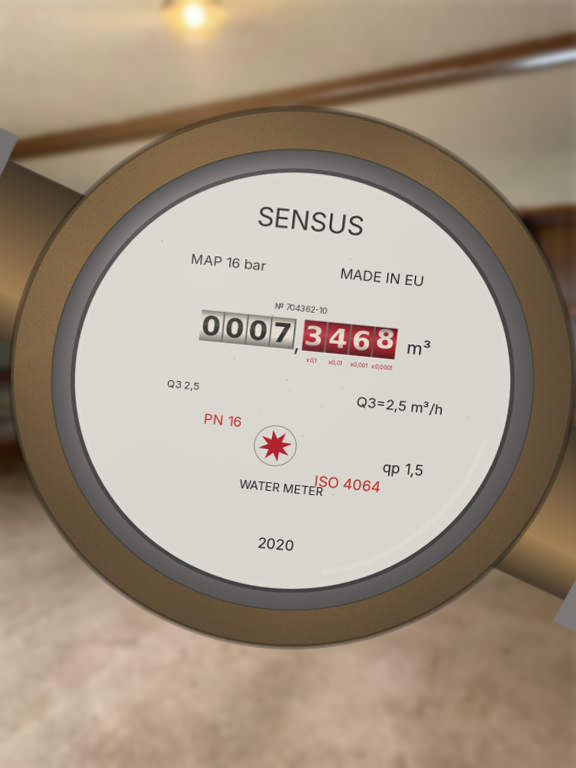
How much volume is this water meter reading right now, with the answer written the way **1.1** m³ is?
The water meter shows **7.3468** m³
